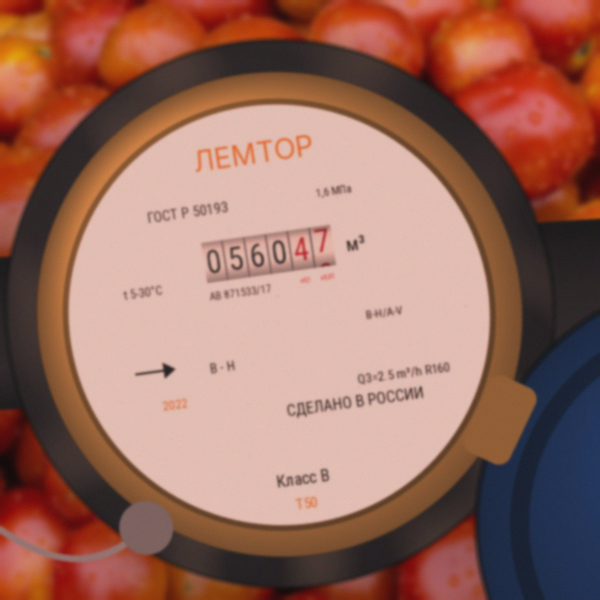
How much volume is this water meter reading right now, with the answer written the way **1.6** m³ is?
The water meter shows **560.47** m³
